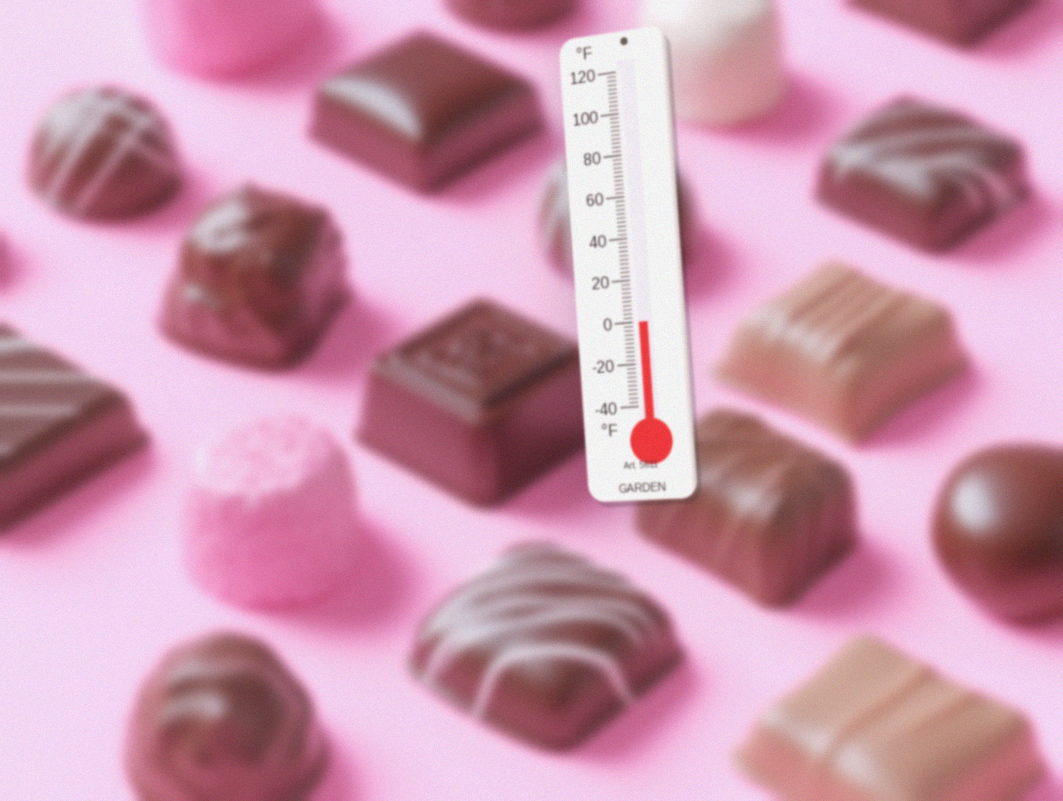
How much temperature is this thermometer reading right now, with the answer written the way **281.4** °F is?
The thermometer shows **0** °F
